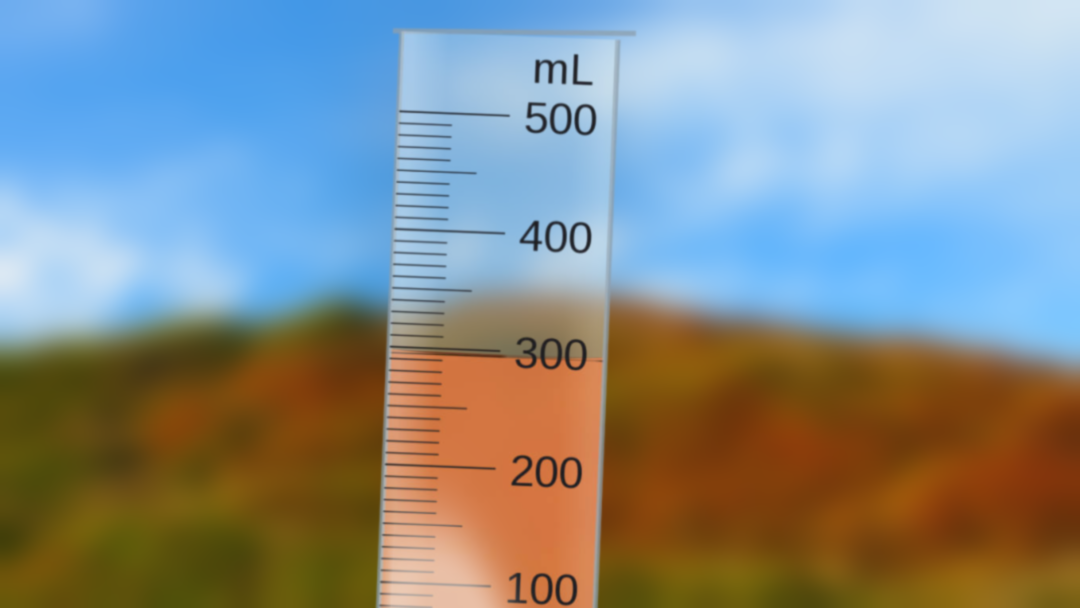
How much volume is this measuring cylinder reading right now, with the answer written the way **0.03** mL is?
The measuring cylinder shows **295** mL
